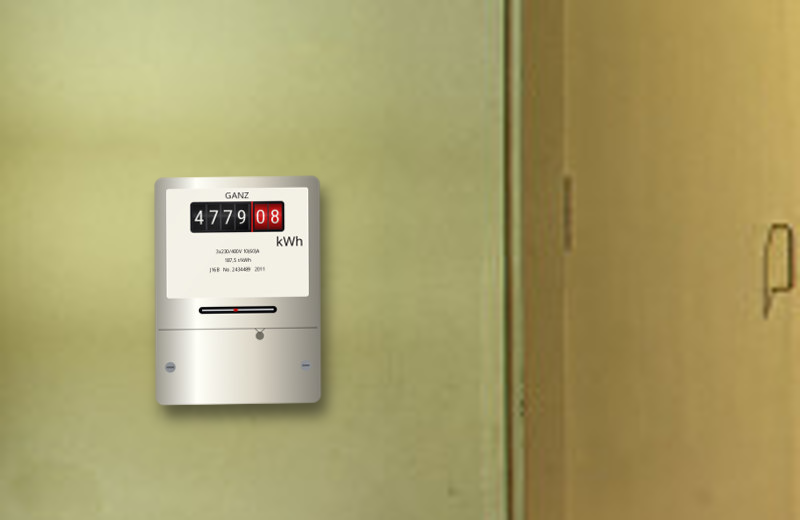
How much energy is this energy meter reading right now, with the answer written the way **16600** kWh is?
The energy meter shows **4779.08** kWh
